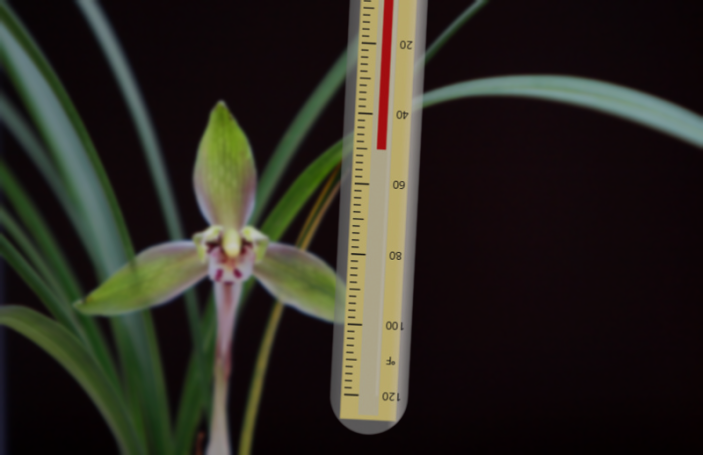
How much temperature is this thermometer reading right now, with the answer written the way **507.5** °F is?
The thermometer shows **50** °F
